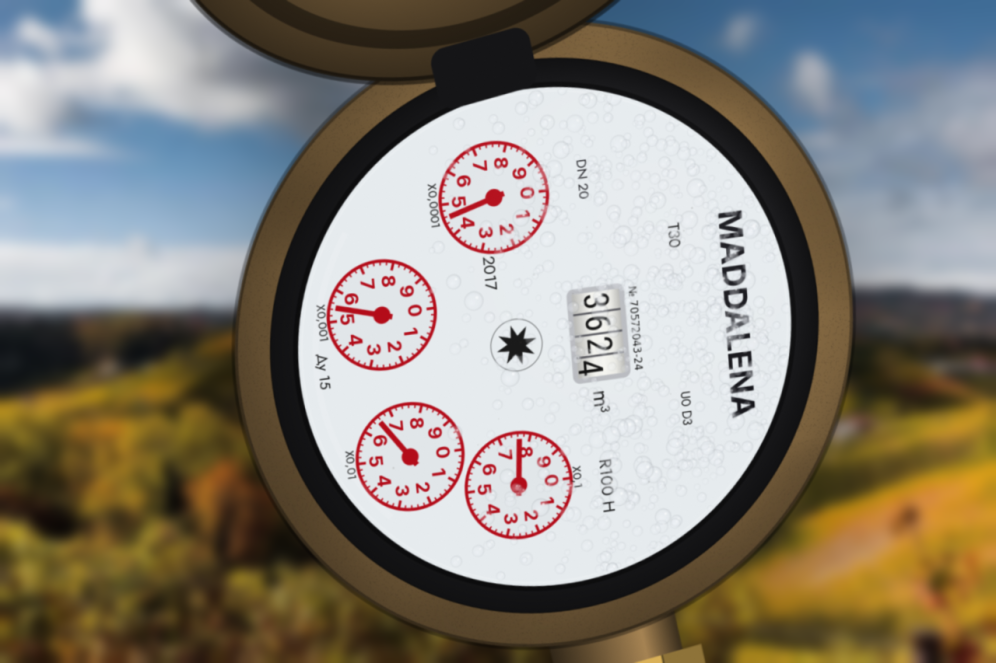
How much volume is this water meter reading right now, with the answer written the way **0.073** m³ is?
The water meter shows **3623.7654** m³
